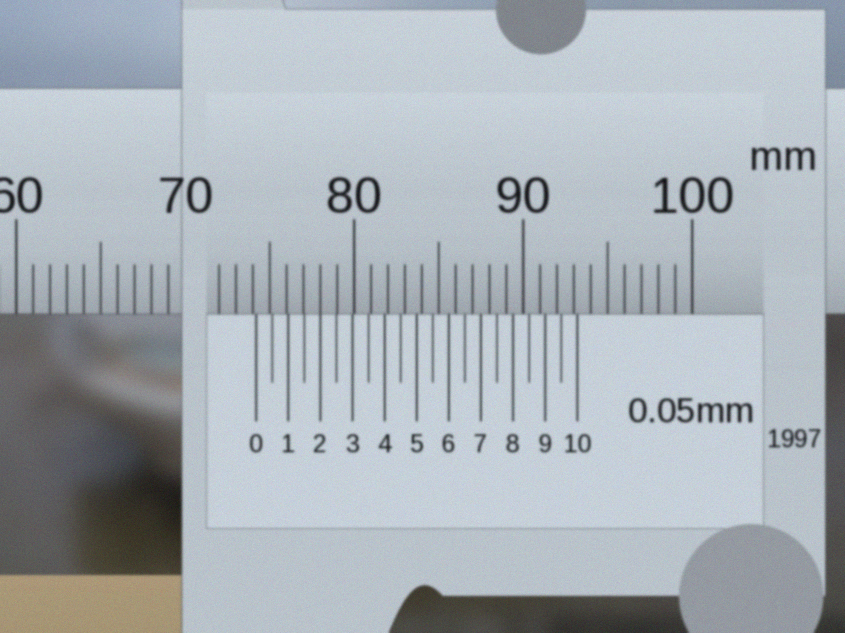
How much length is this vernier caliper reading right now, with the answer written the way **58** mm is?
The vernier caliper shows **74.2** mm
